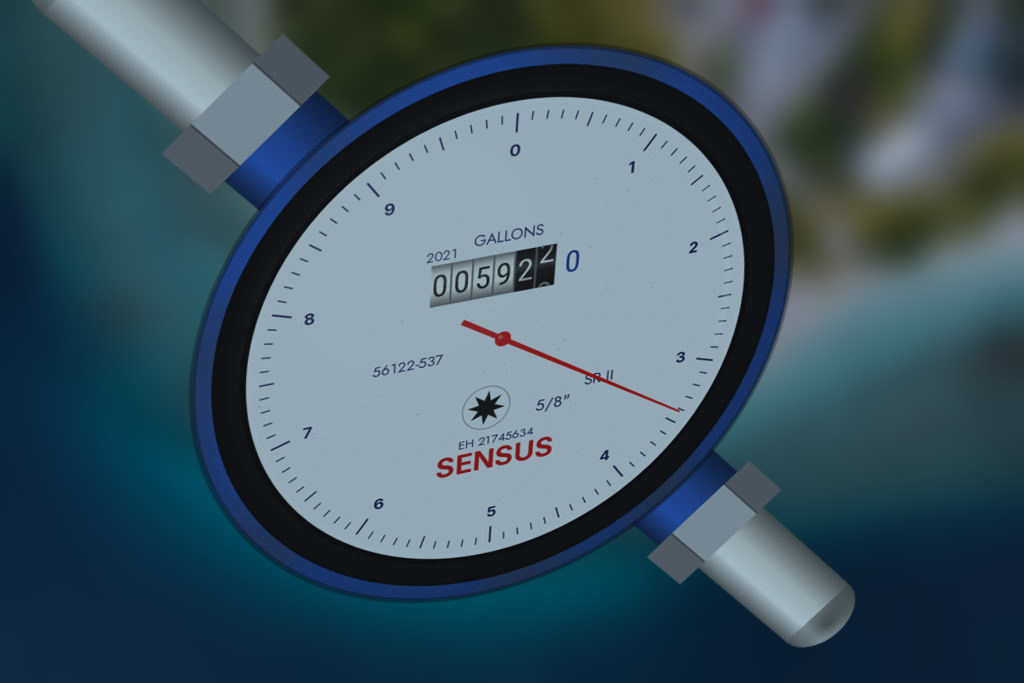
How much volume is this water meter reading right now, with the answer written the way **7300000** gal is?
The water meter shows **59223.4** gal
